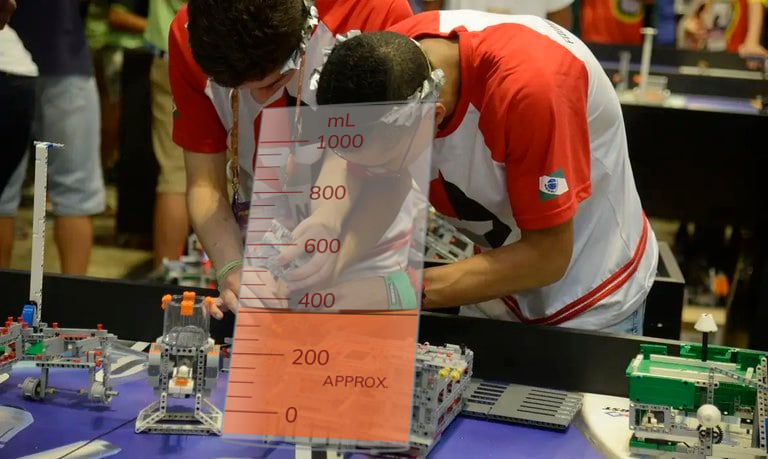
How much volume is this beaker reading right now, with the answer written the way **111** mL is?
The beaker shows **350** mL
